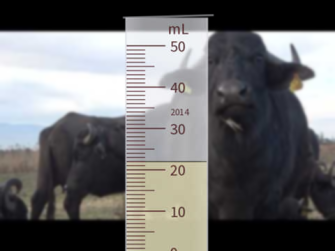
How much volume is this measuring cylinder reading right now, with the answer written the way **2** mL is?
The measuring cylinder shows **22** mL
